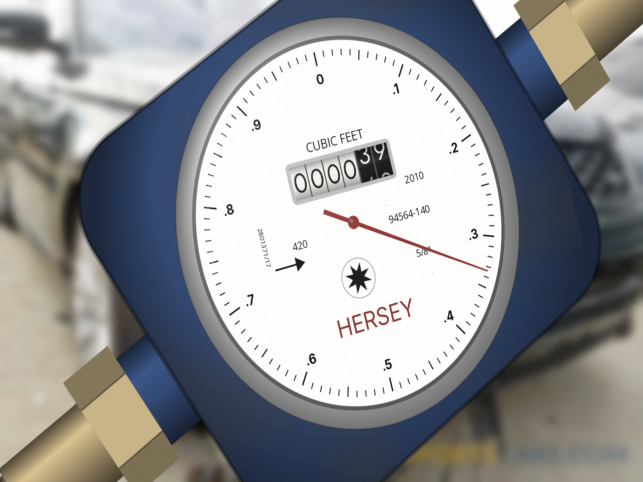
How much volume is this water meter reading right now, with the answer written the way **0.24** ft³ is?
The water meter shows **39.33** ft³
